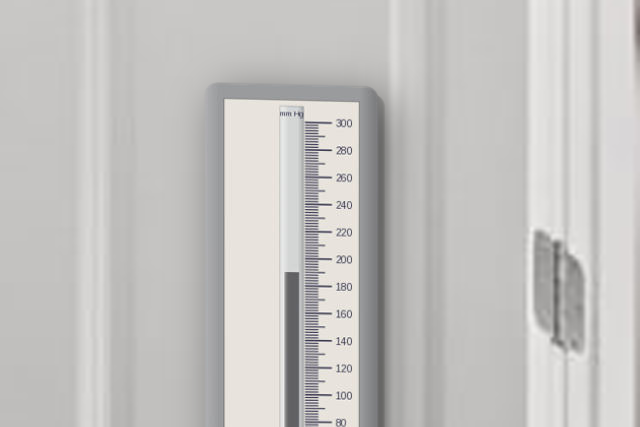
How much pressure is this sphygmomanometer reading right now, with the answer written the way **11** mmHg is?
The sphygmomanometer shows **190** mmHg
